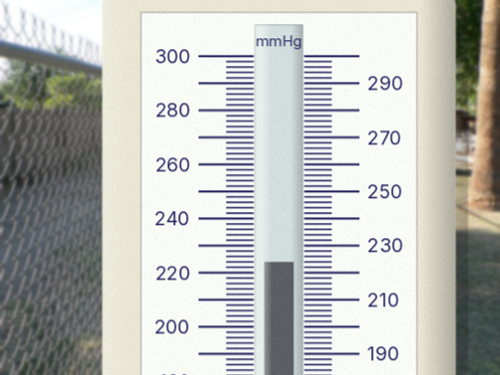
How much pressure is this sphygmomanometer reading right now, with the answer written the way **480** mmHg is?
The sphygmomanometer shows **224** mmHg
